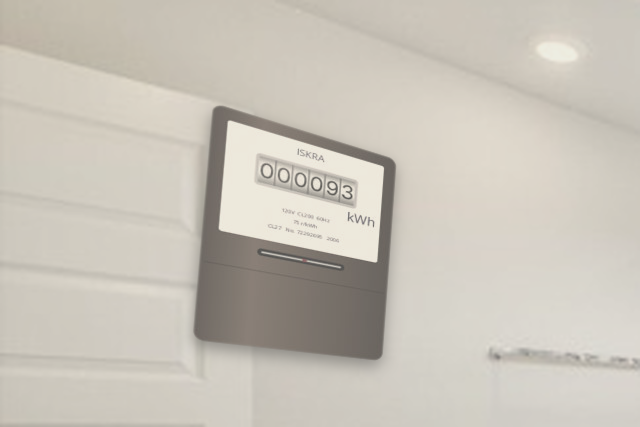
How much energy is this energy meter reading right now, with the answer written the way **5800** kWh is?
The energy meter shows **93** kWh
